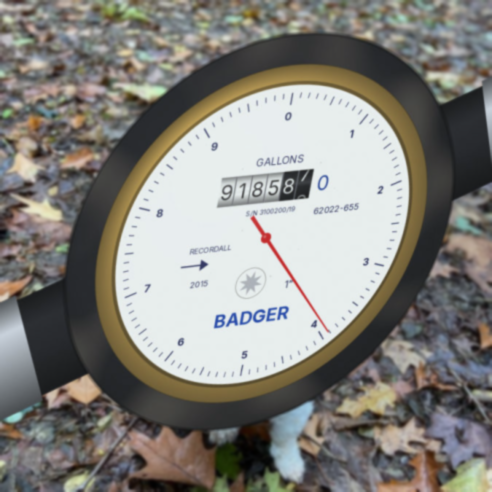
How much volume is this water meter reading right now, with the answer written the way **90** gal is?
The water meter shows **9185873.9** gal
